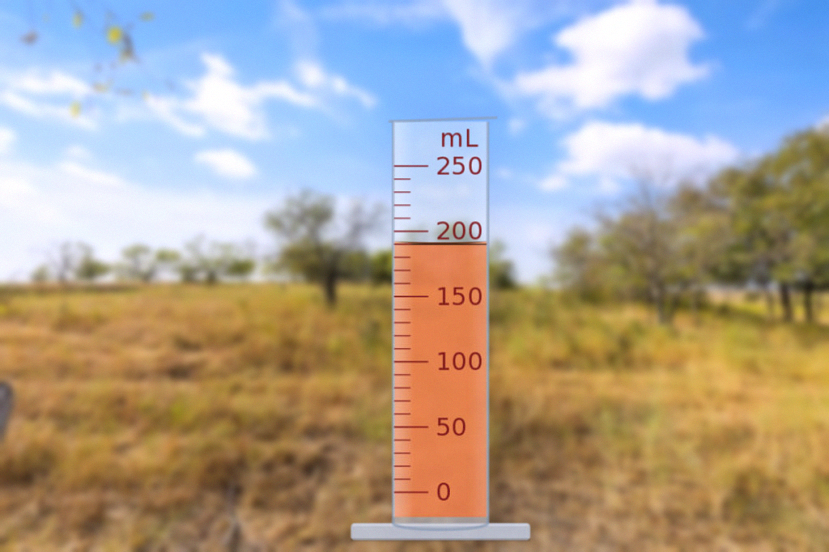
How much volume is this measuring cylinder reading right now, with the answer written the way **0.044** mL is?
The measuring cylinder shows **190** mL
